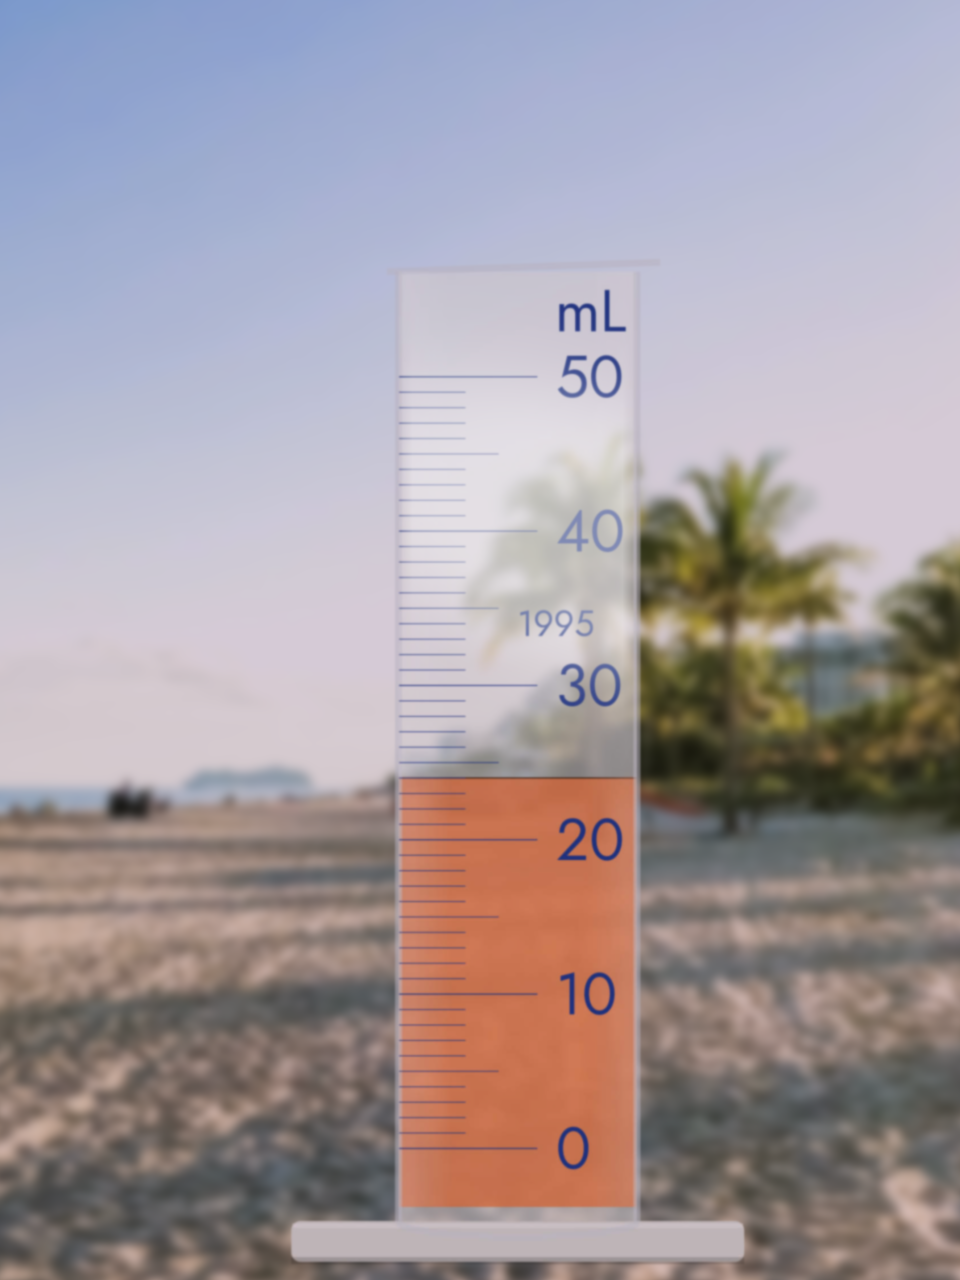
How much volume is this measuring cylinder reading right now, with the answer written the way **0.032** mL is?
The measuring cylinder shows **24** mL
